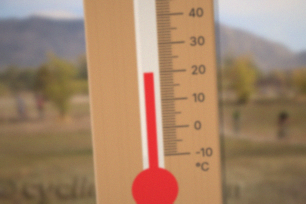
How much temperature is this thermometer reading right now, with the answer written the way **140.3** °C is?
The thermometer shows **20** °C
